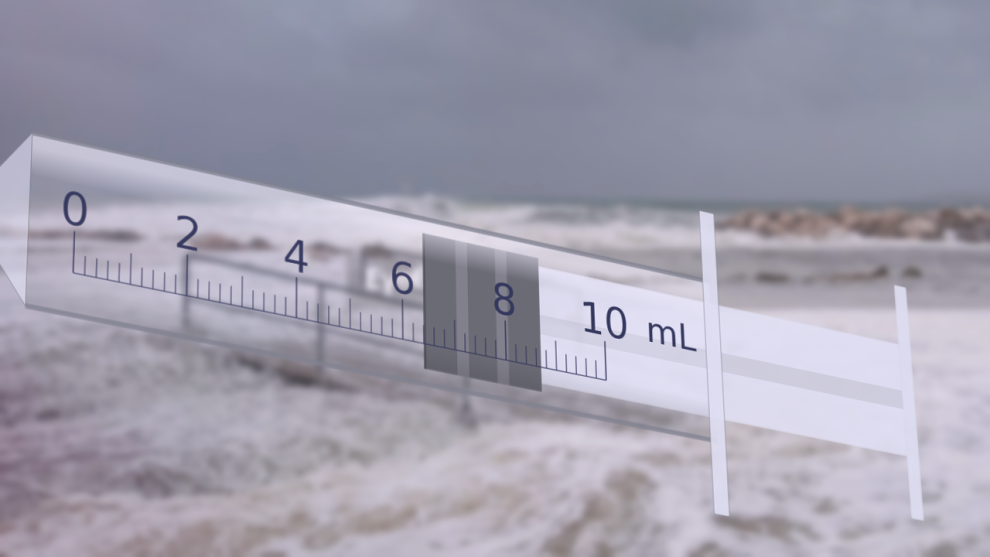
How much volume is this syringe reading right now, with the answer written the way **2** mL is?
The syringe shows **6.4** mL
